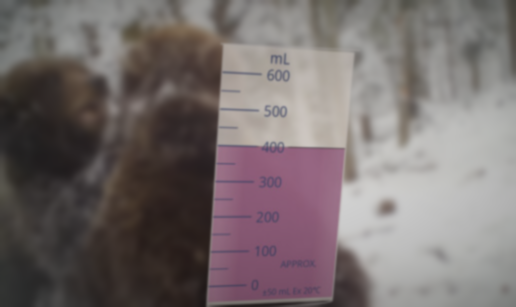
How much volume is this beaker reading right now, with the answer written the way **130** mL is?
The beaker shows **400** mL
